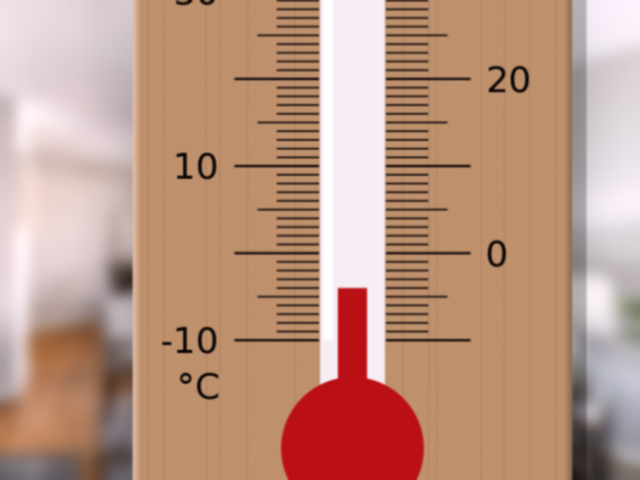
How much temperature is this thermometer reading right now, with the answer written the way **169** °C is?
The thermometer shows **-4** °C
